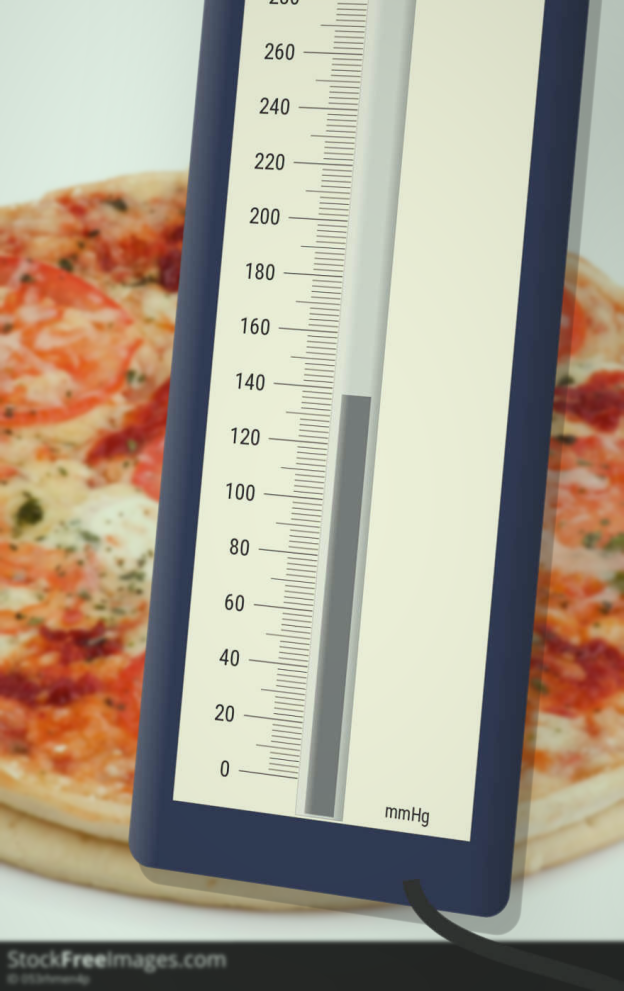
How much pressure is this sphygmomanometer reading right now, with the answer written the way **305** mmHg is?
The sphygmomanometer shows **138** mmHg
